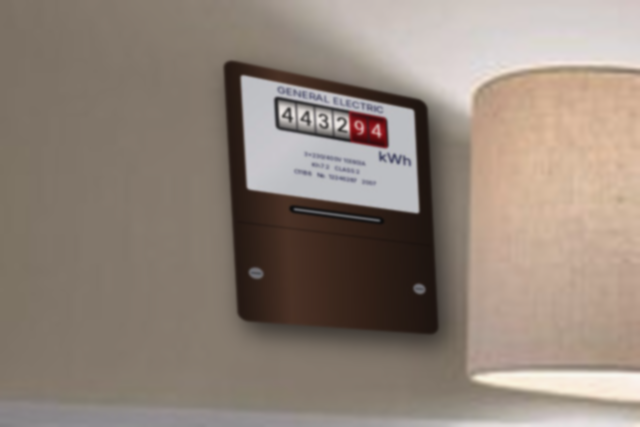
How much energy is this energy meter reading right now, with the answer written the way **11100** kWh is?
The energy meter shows **4432.94** kWh
